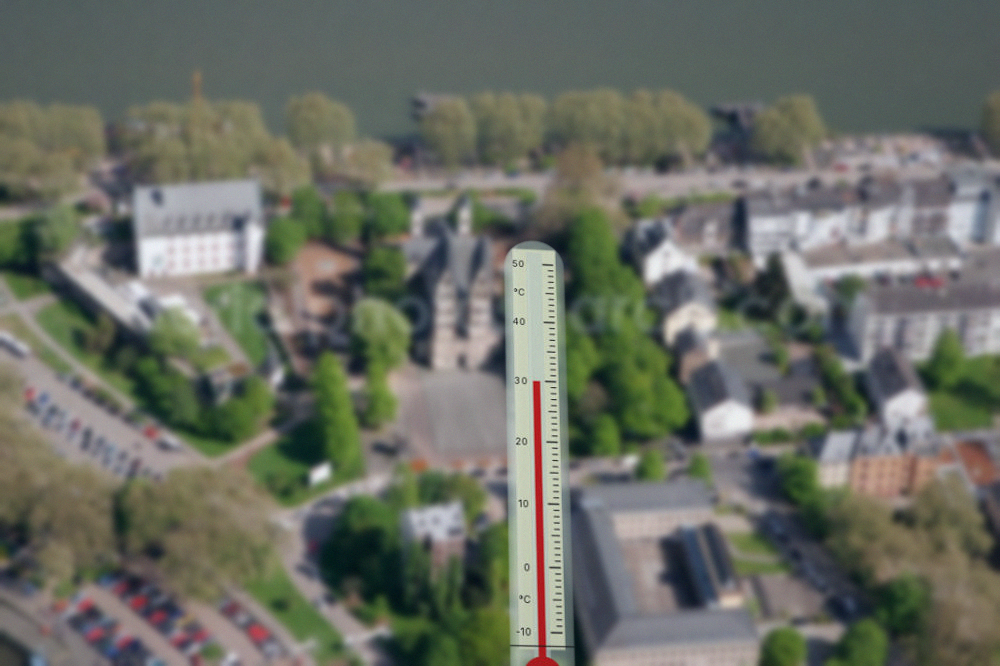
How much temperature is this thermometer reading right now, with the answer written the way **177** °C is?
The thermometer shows **30** °C
